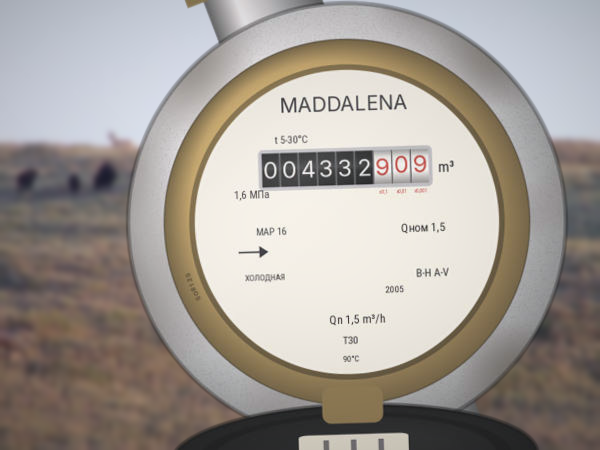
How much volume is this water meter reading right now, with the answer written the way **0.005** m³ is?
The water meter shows **4332.909** m³
